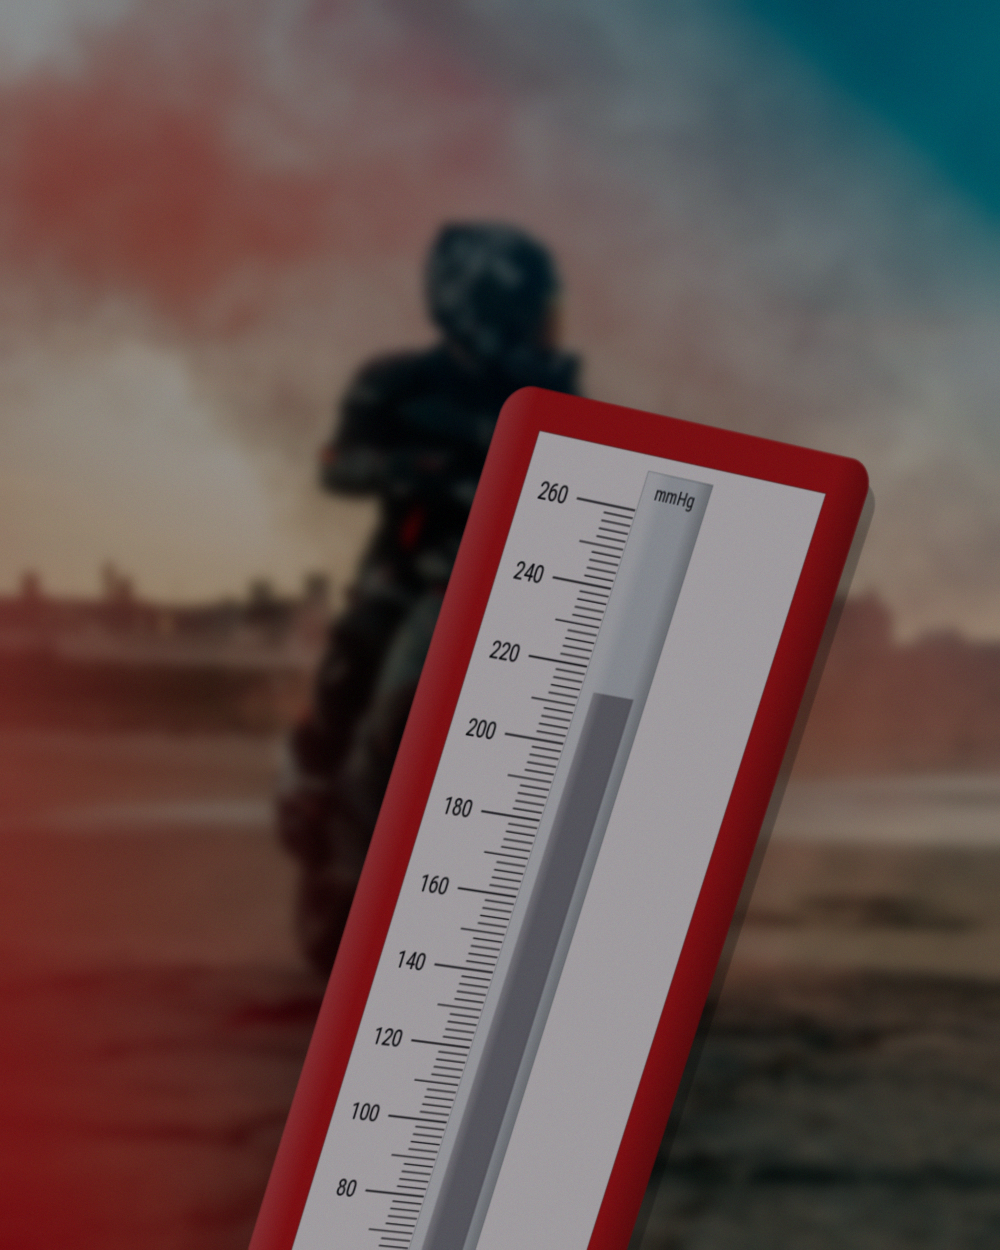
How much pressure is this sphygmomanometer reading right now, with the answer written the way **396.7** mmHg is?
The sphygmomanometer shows **214** mmHg
